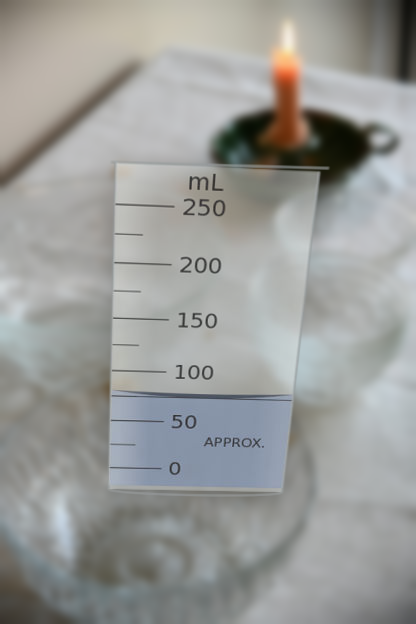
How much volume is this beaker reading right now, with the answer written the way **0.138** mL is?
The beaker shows **75** mL
